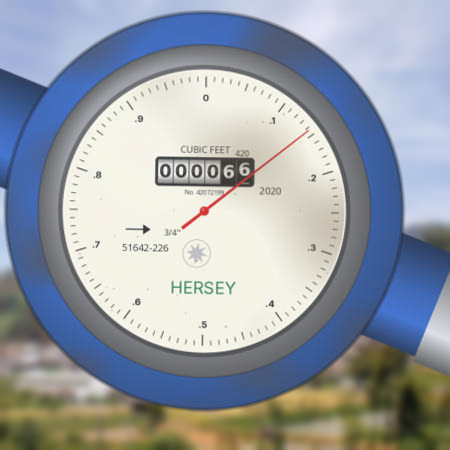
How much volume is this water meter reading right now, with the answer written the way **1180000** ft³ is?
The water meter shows **66.14** ft³
